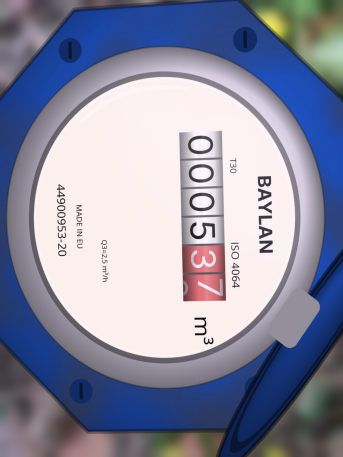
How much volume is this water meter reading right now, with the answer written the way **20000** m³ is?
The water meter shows **5.37** m³
